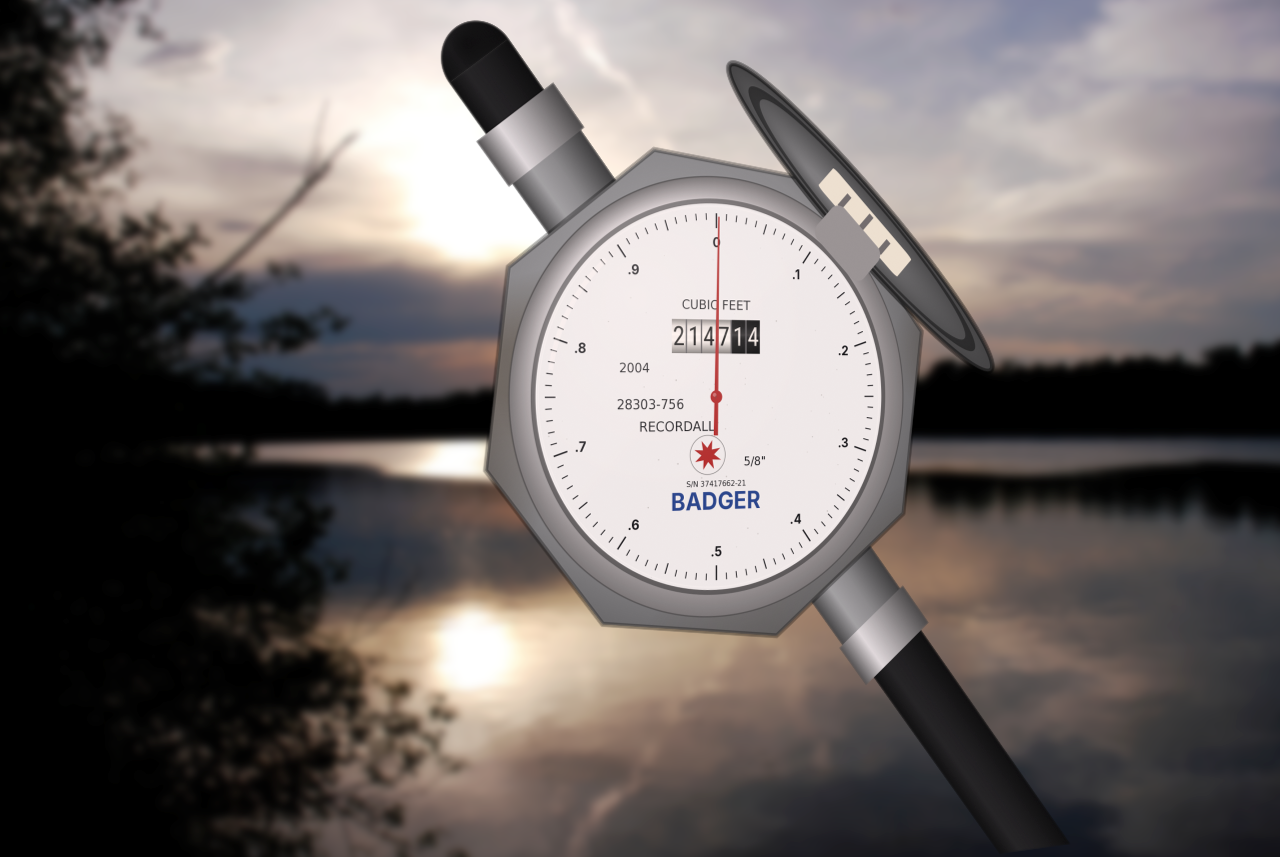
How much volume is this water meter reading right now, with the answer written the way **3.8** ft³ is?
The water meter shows **214714.00** ft³
